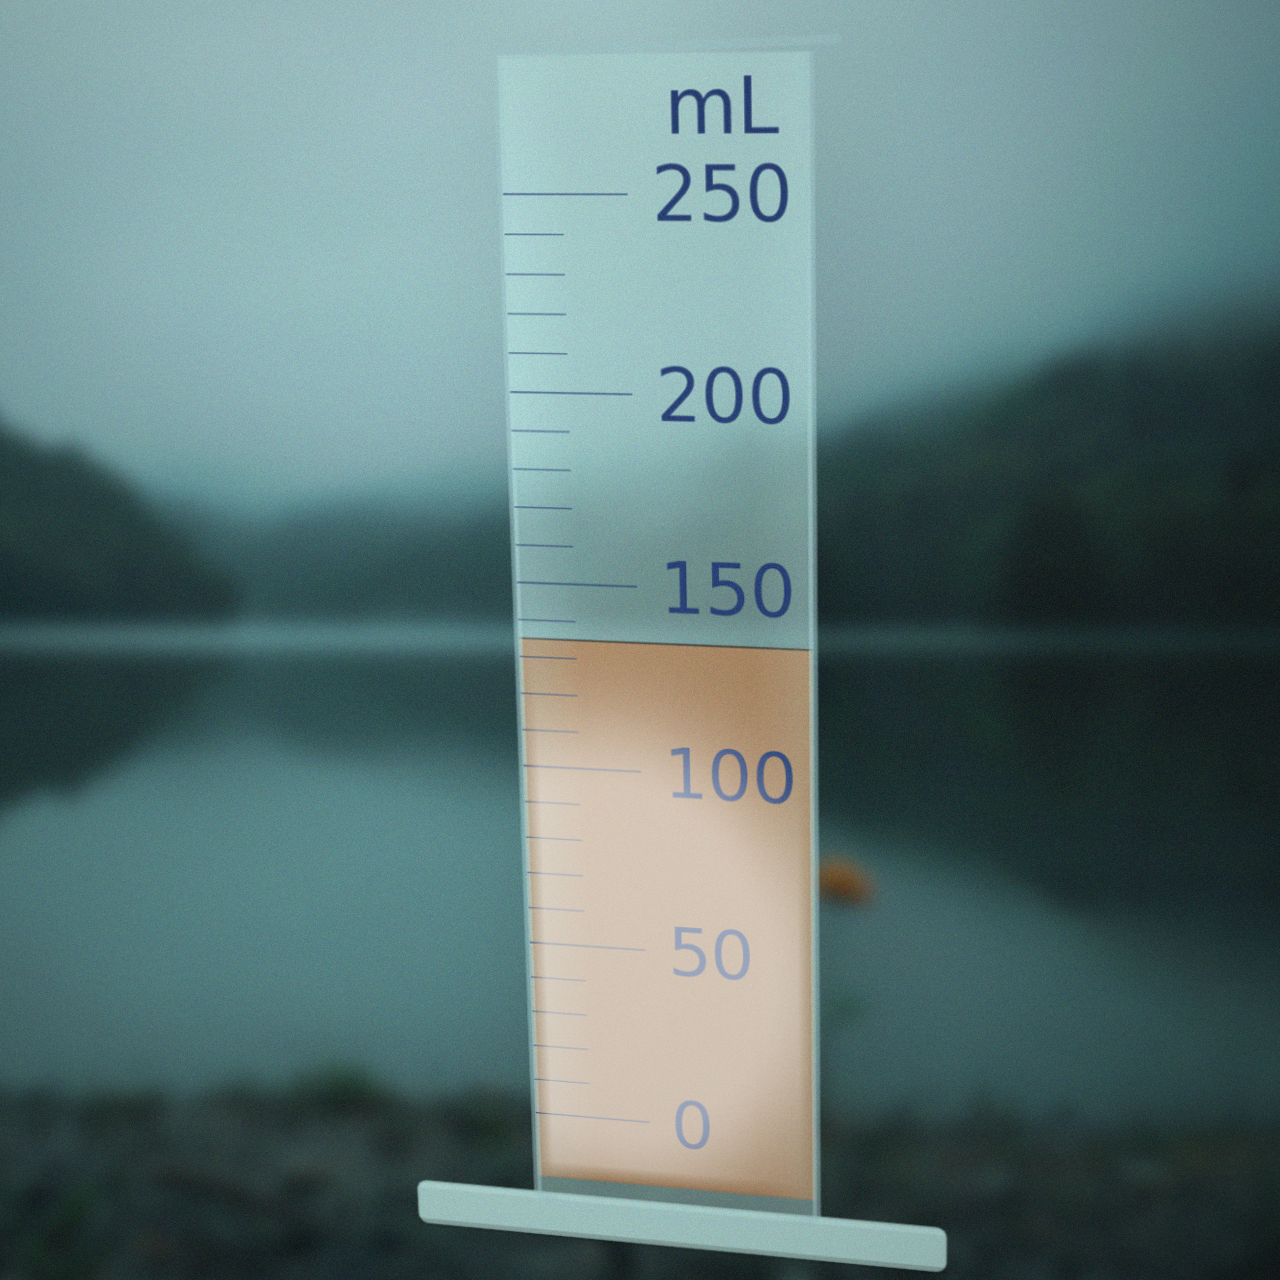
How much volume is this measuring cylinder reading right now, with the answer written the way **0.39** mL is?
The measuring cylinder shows **135** mL
